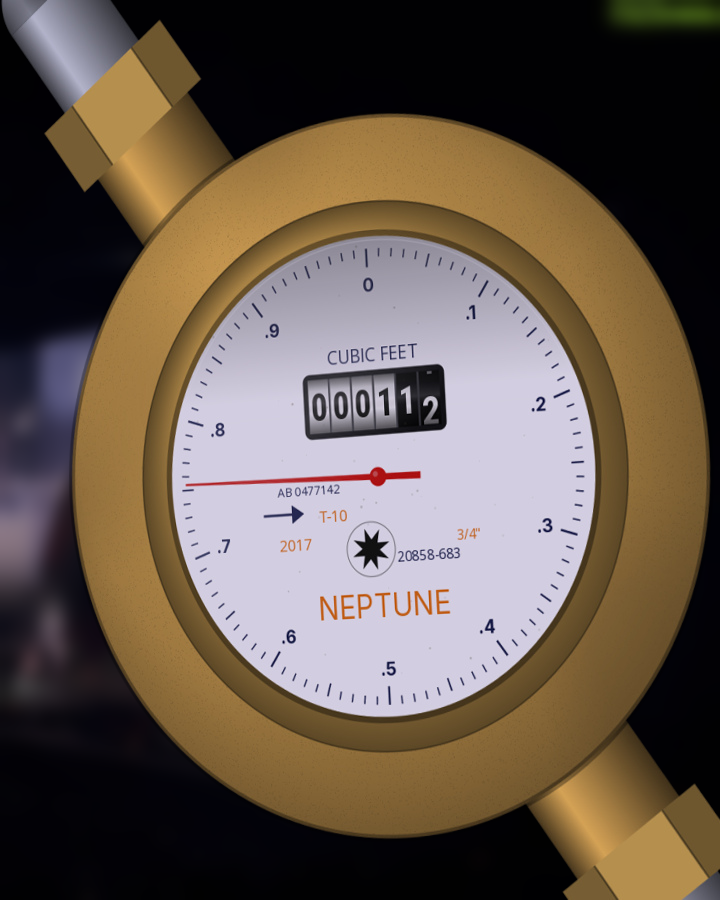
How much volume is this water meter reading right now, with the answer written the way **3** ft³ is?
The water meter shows **111.75** ft³
